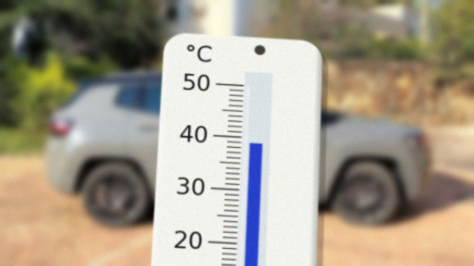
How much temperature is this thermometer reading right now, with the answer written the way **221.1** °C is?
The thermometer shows **39** °C
